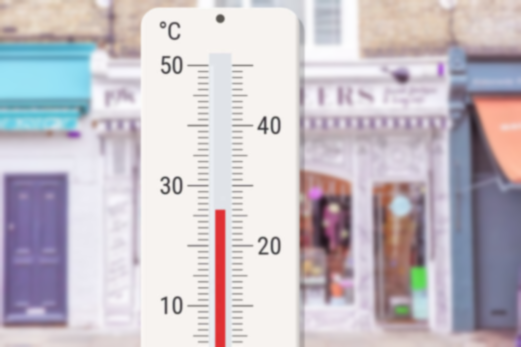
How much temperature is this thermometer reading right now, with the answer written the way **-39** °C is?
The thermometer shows **26** °C
